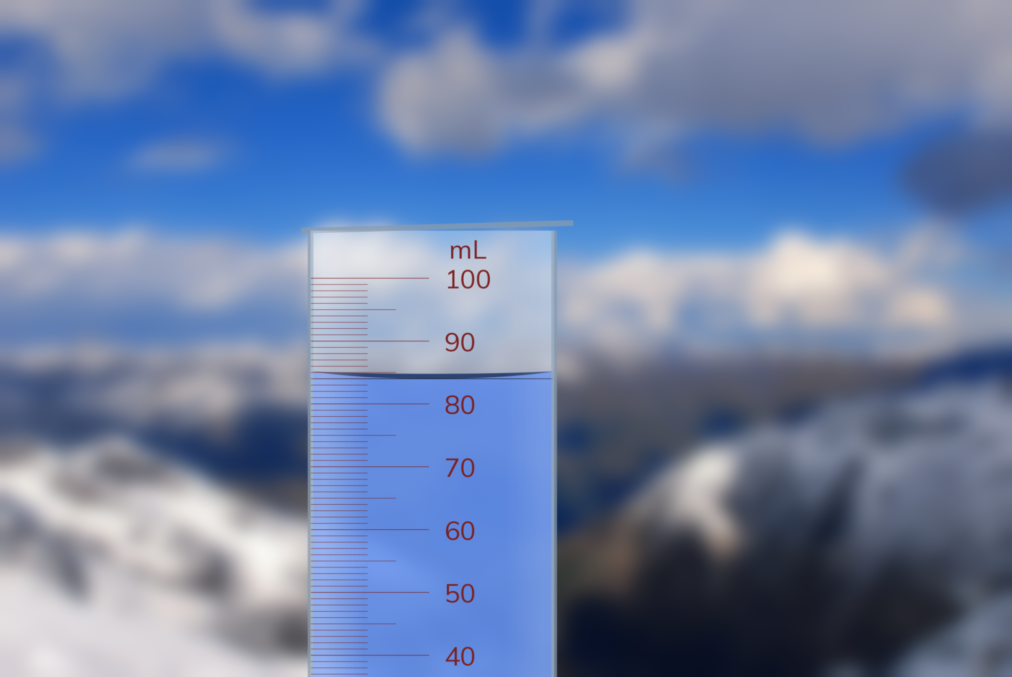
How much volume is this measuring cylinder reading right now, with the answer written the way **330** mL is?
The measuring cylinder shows **84** mL
